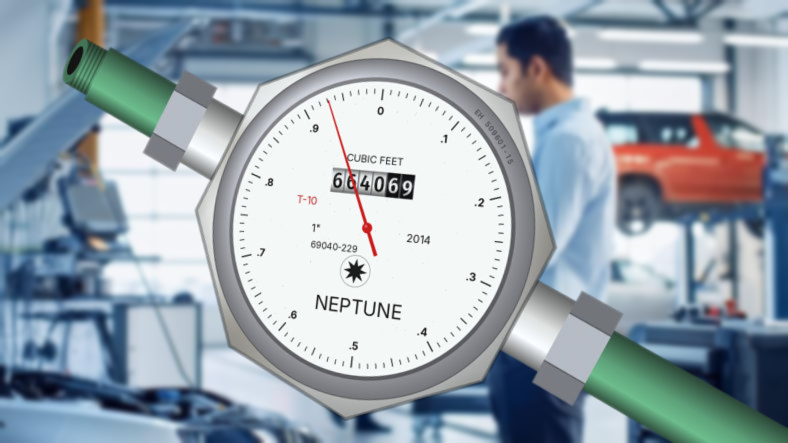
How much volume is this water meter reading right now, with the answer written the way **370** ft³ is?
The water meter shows **664068.93** ft³
